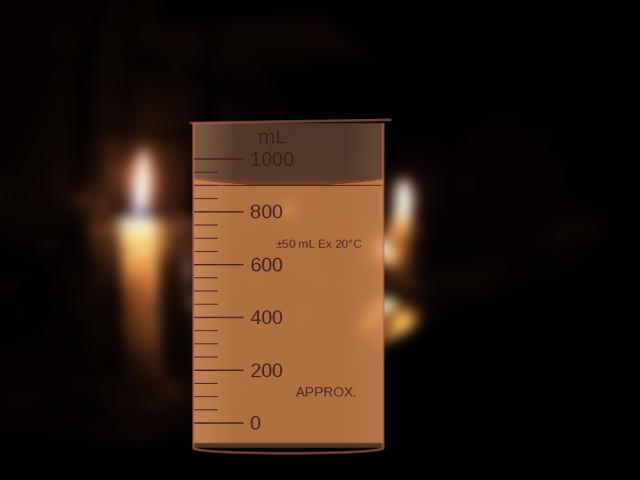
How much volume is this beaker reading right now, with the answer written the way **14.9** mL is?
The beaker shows **900** mL
